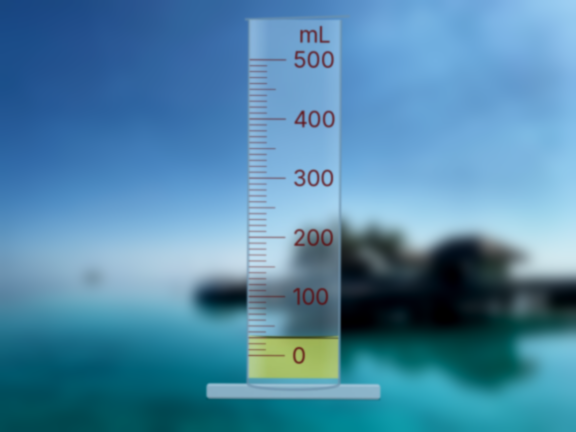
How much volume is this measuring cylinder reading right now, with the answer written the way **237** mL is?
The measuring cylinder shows **30** mL
